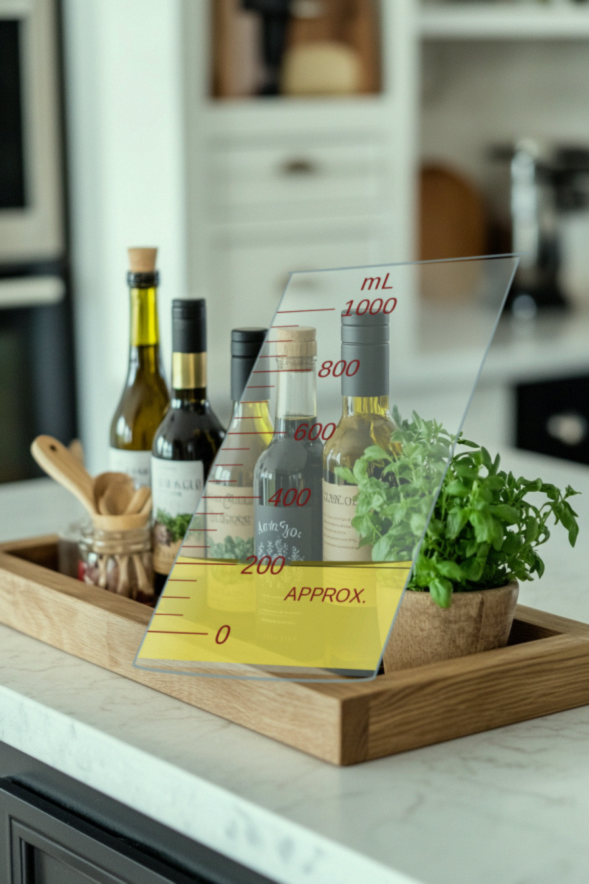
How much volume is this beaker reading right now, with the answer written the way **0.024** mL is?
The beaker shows **200** mL
